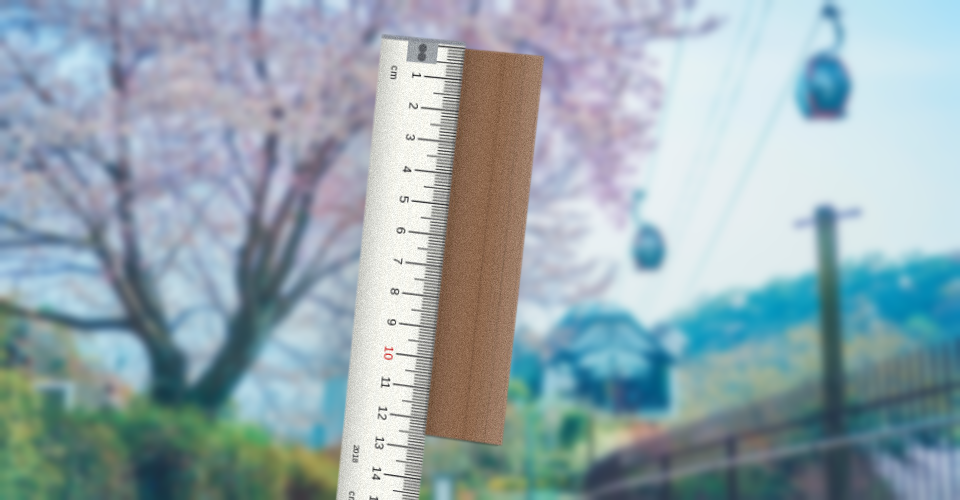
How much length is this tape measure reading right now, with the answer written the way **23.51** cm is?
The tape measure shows **12.5** cm
